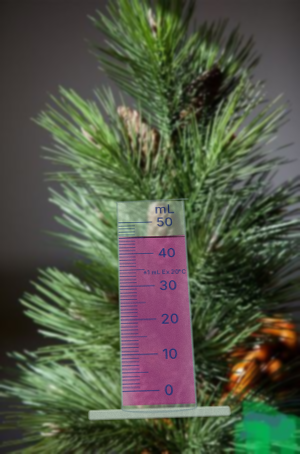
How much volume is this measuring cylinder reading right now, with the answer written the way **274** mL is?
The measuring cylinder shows **45** mL
